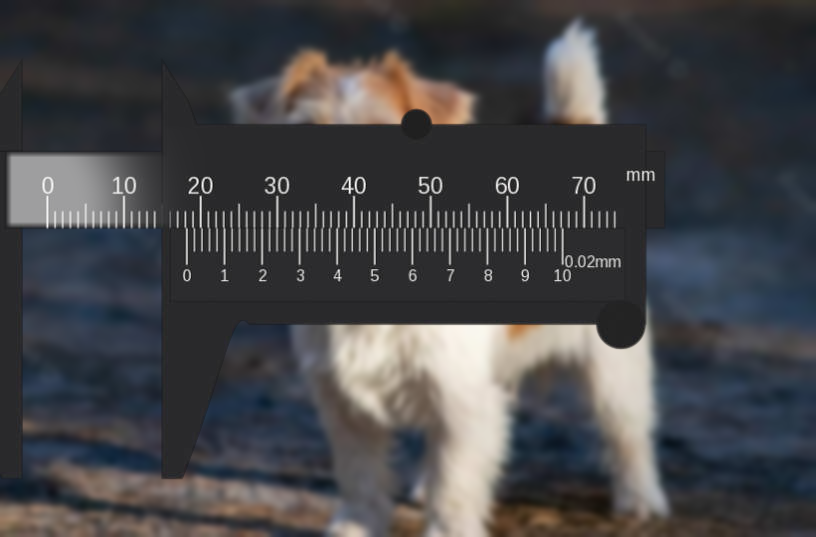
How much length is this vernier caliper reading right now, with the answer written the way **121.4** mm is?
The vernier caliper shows **18.2** mm
